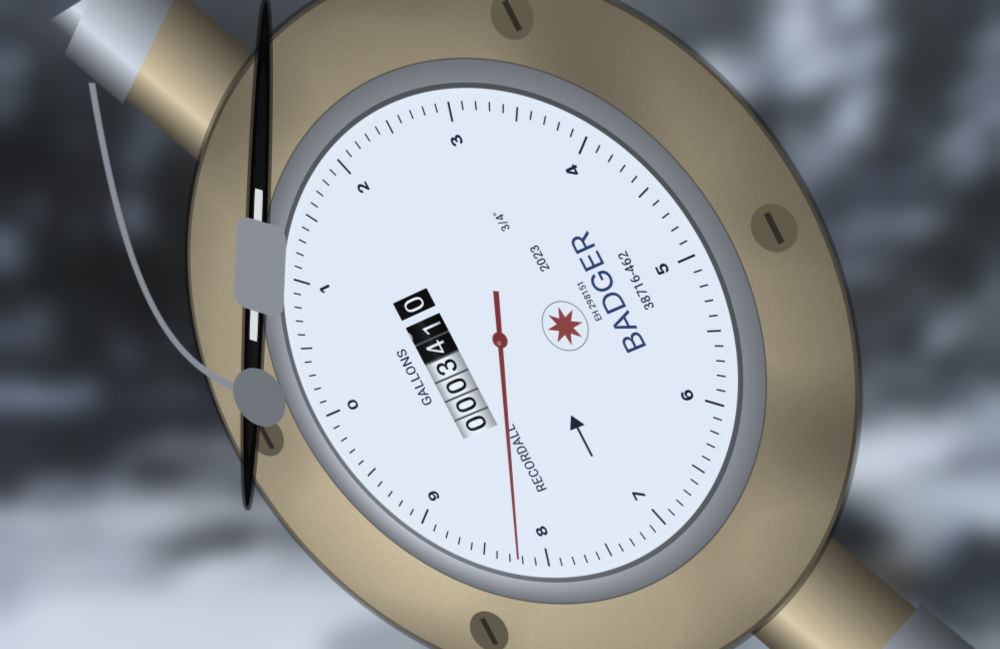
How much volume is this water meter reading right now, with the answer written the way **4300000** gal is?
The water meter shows **3408.2** gal
